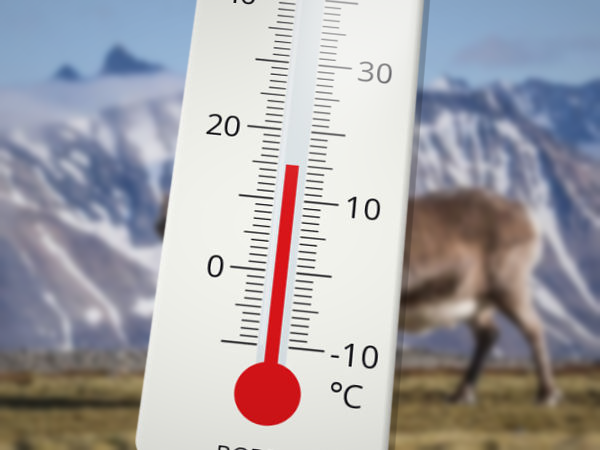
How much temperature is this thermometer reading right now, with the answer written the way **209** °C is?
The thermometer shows **15** °C
